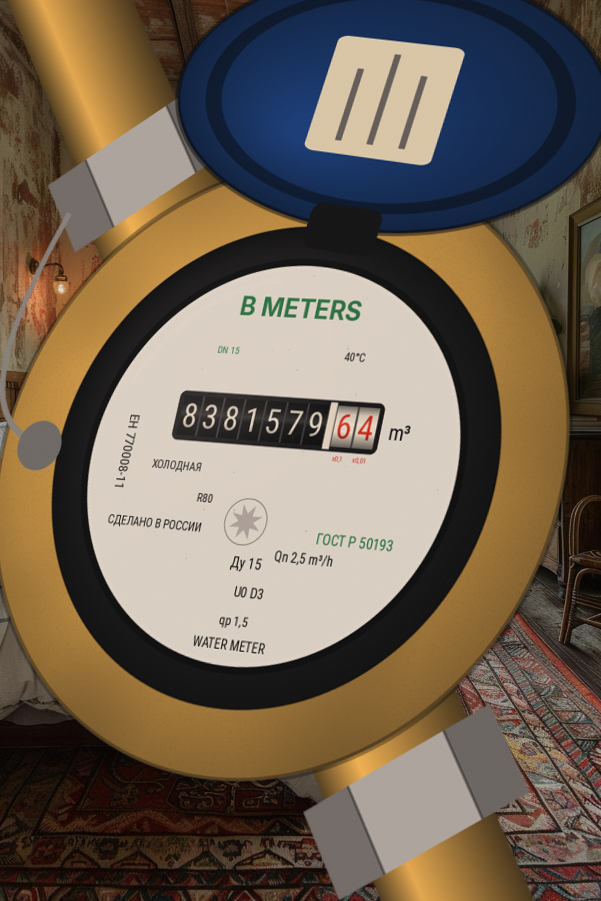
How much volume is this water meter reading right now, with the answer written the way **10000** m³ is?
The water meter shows **8381579.64** m³
